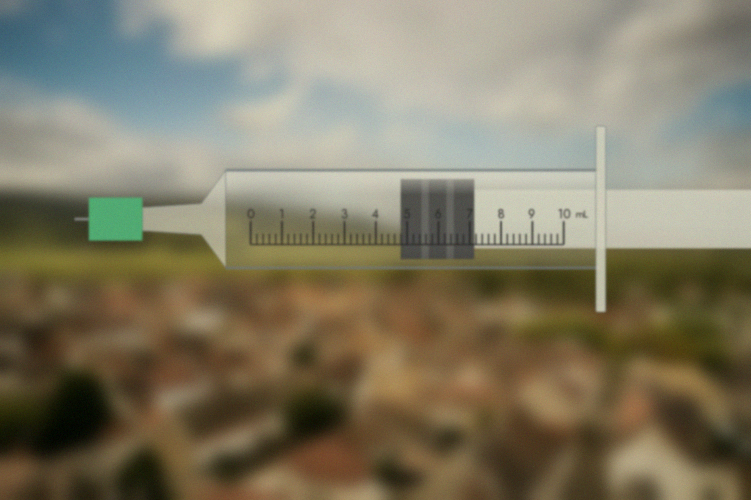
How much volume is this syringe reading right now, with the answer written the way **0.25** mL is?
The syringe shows **4.8** mL
